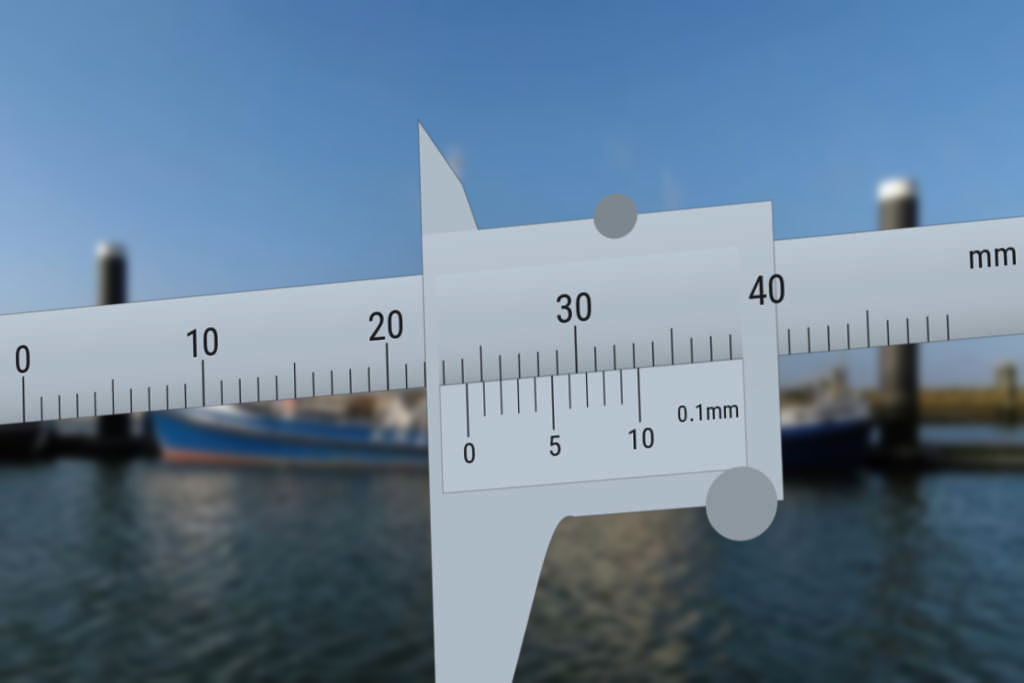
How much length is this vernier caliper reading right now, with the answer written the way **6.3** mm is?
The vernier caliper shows **24.2** mm
